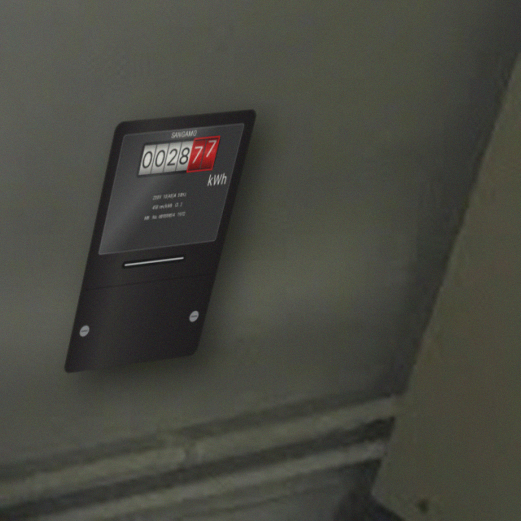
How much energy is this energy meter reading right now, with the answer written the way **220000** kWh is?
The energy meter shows **28.77** kWh
